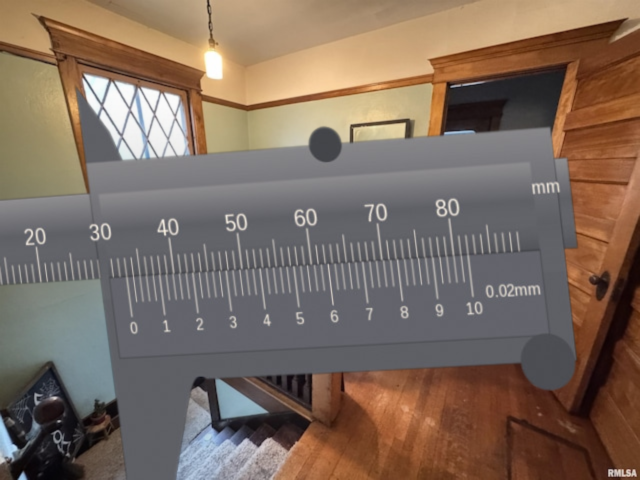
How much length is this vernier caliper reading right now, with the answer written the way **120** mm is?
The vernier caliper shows **33.0** mm
